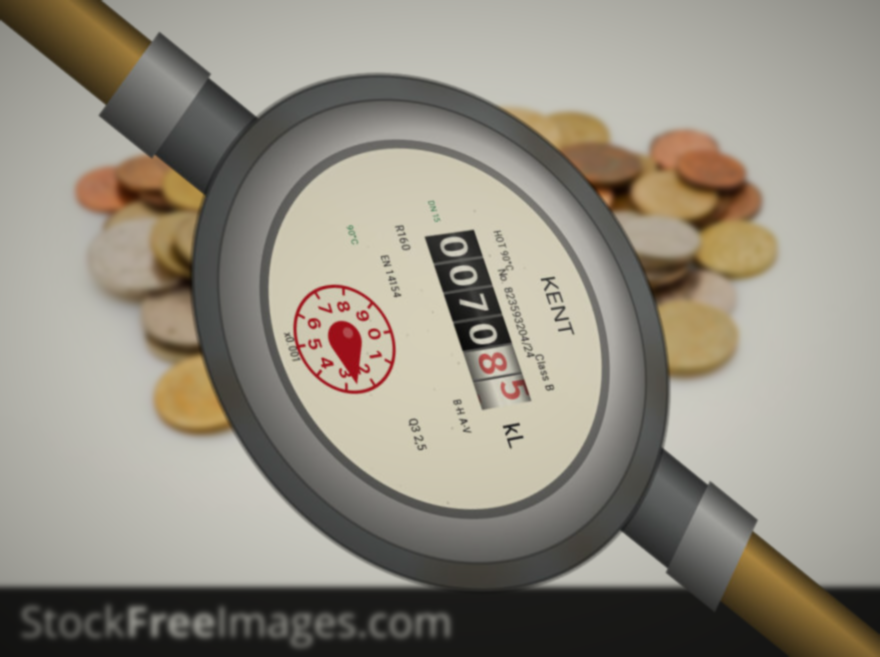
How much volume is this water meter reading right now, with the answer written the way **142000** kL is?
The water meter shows **70.852** kL
